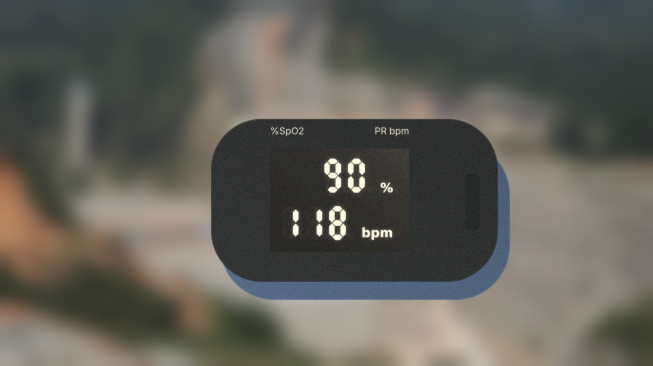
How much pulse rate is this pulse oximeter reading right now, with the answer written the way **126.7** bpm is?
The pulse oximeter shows **118** bpm
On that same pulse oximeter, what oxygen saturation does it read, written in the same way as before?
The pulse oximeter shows **90** %
